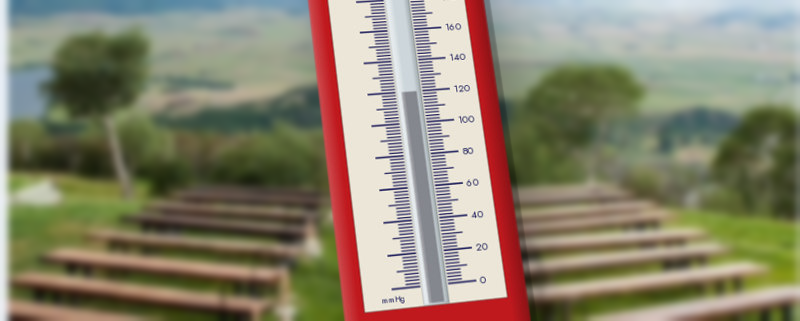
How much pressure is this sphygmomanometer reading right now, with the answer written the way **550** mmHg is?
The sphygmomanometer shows **120** mmHg
